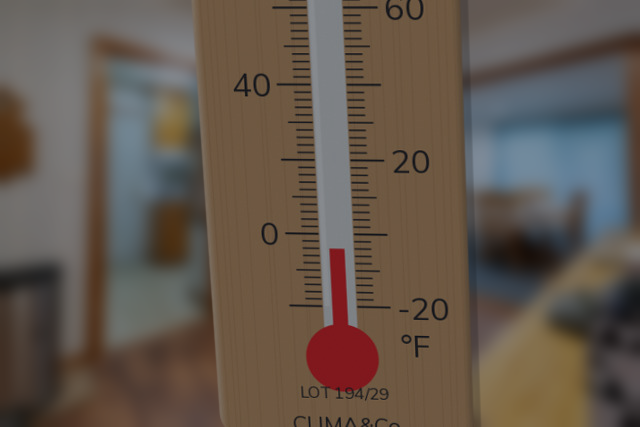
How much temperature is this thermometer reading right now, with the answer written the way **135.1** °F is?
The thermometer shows **-4** °F
